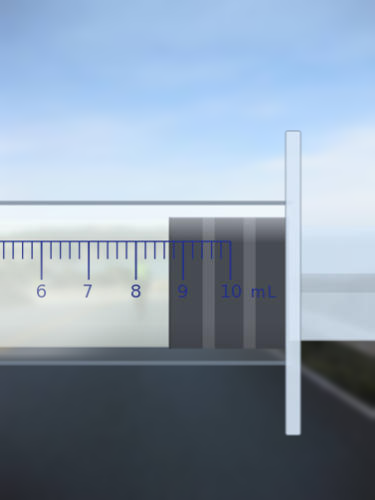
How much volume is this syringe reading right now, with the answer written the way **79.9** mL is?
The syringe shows **8.7** mL
